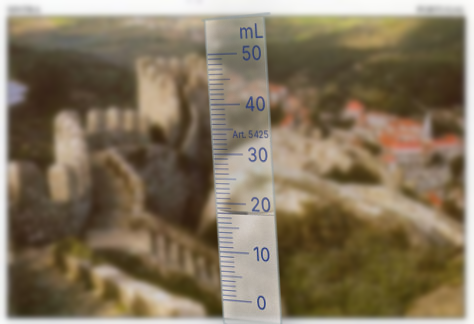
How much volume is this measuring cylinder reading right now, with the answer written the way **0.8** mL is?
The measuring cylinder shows **18** mL
